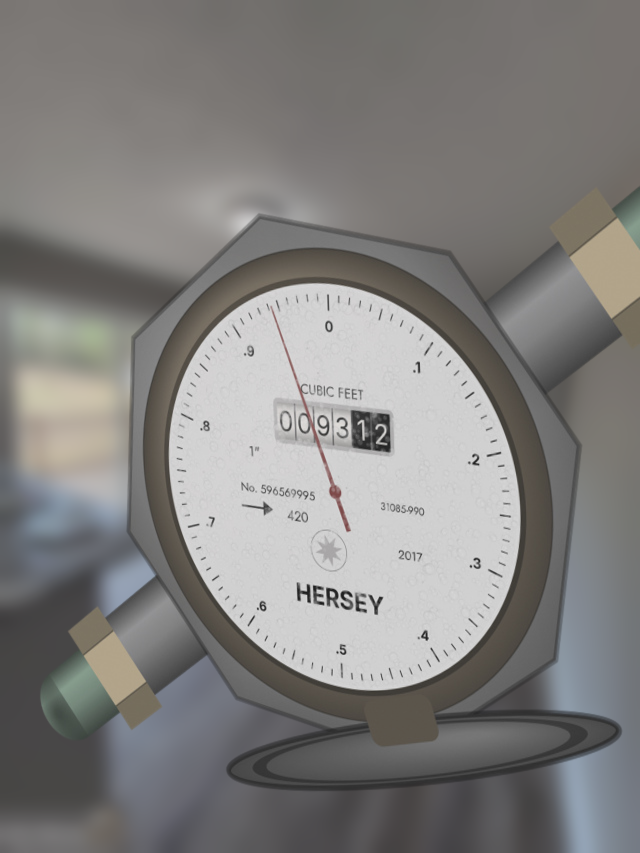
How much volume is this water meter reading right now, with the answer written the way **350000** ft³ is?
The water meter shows **9311.94** ft³
